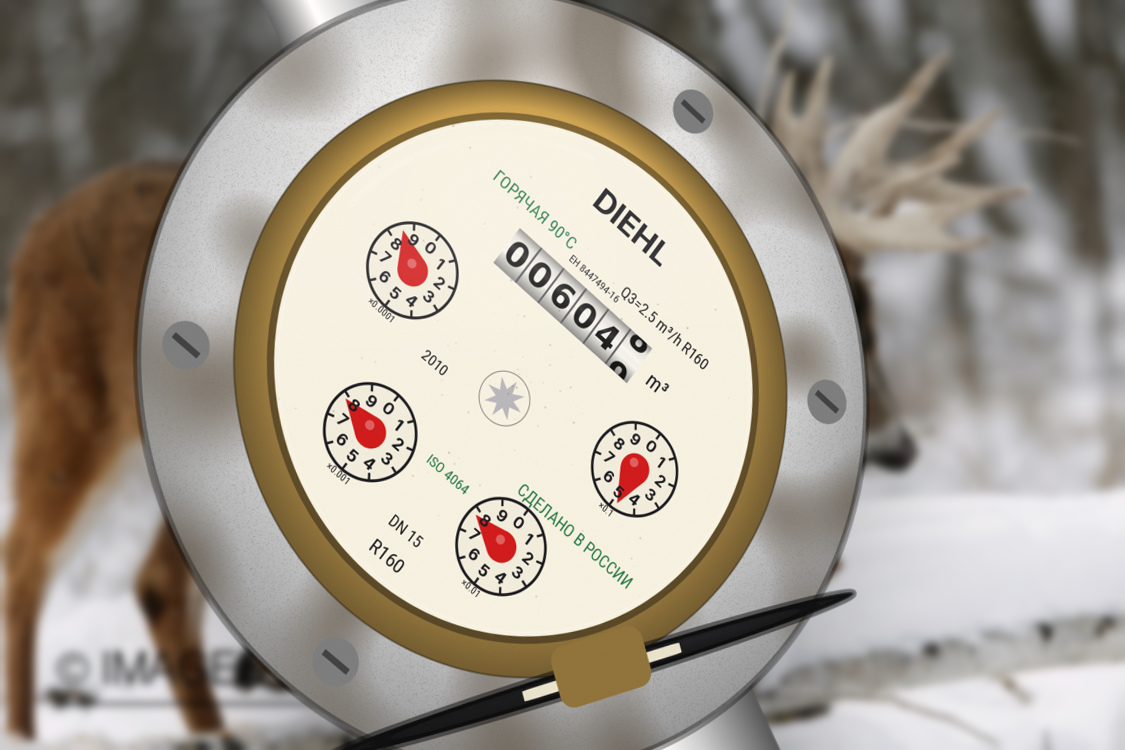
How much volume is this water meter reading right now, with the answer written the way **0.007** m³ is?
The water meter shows **6048.4778** m³
